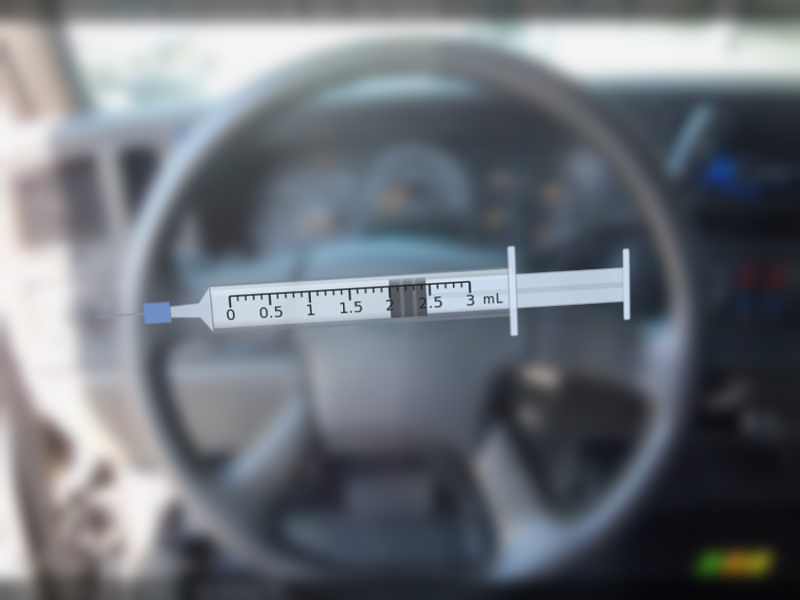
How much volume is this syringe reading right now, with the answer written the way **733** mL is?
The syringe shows **2** mL
